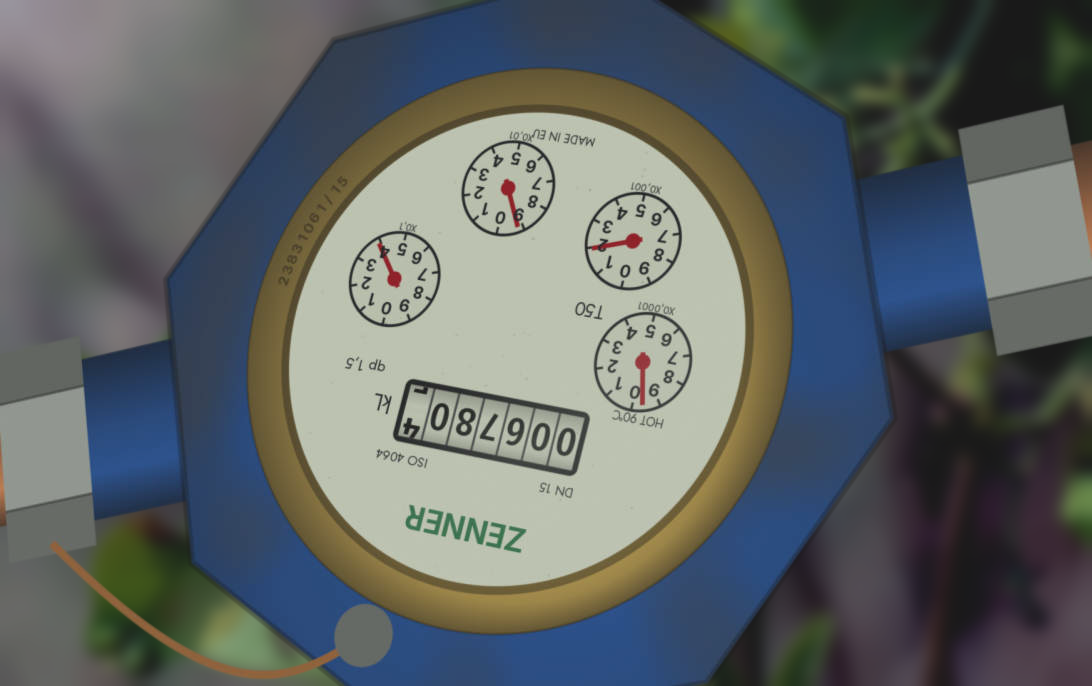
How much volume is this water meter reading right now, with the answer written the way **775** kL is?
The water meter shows **67804.3919** kL
